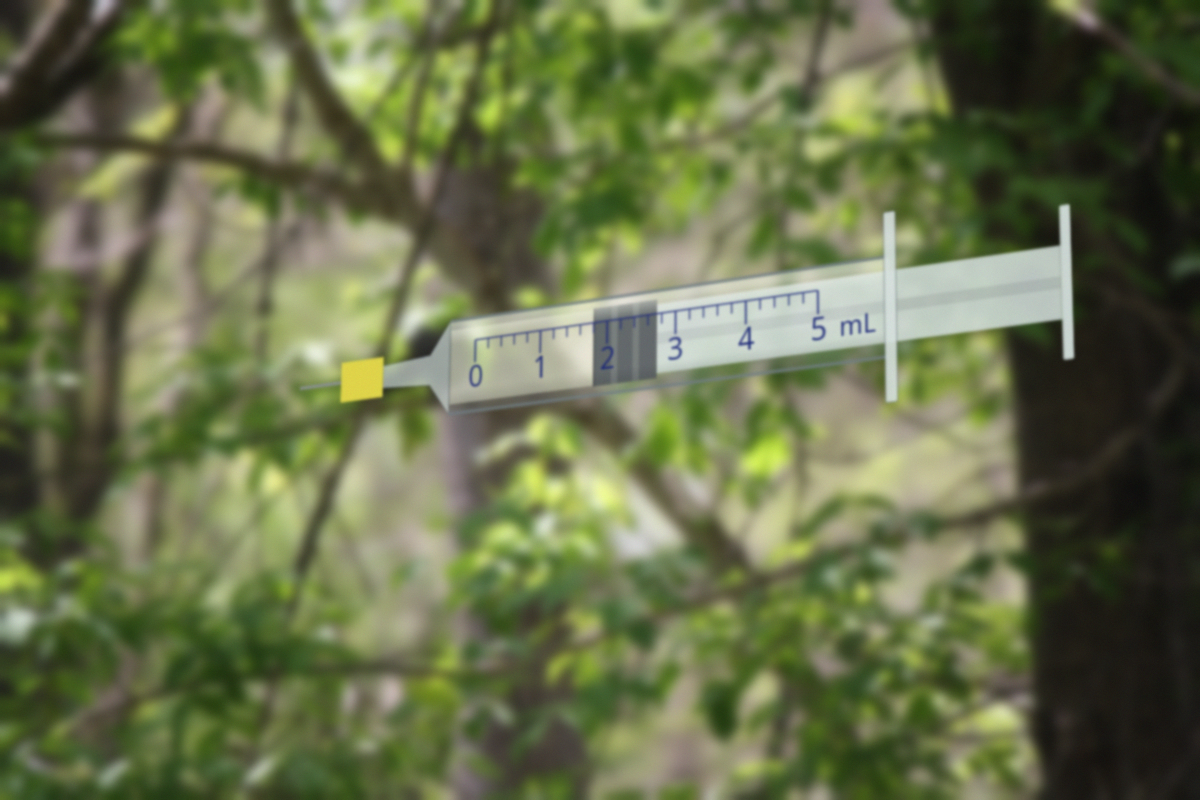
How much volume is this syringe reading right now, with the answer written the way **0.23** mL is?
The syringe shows **1.8** mL
